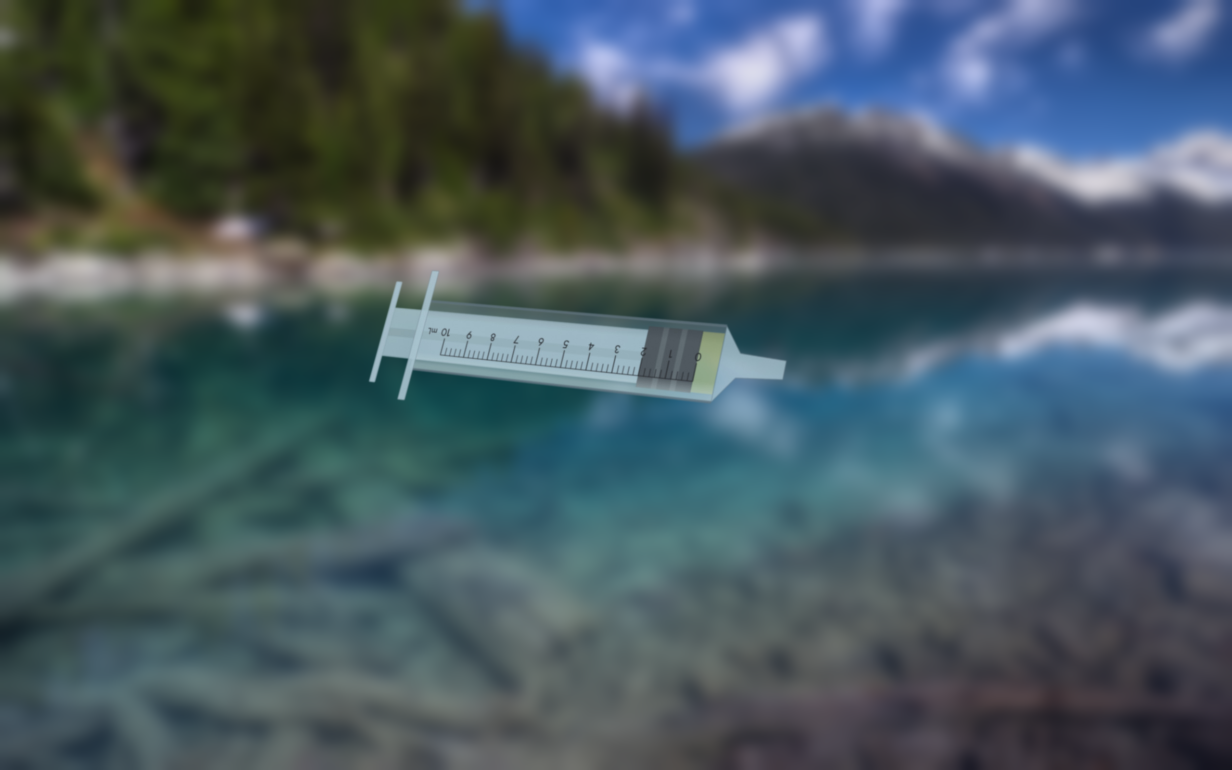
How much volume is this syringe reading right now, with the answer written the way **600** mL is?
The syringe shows **0** mL
